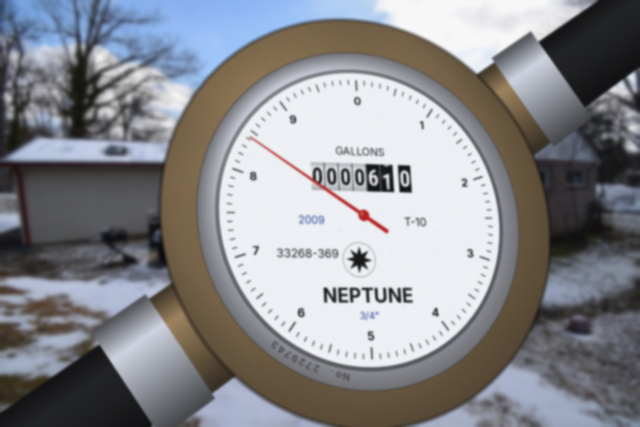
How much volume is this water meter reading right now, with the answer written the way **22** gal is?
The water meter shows **608.4** gal
